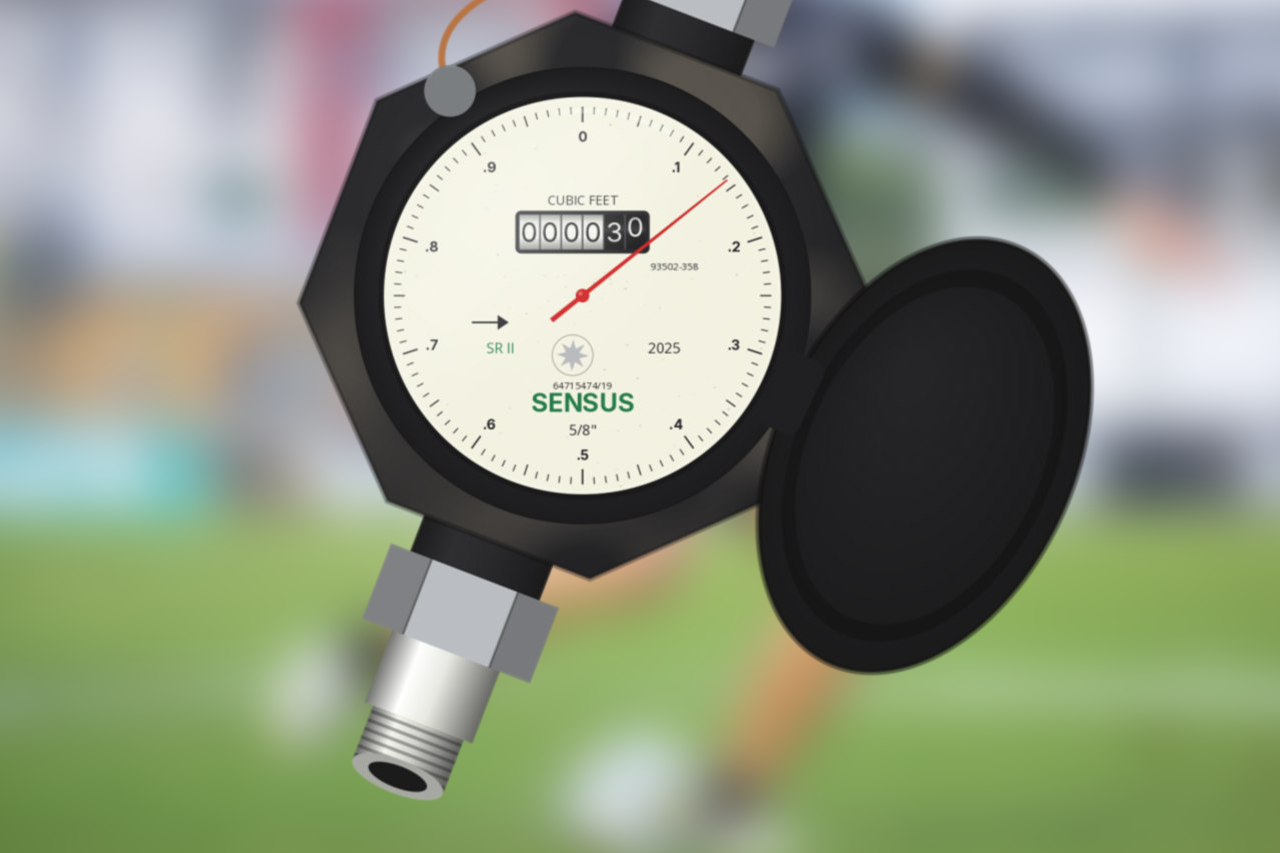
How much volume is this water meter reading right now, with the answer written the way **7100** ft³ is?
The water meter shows **30.14** ft³
